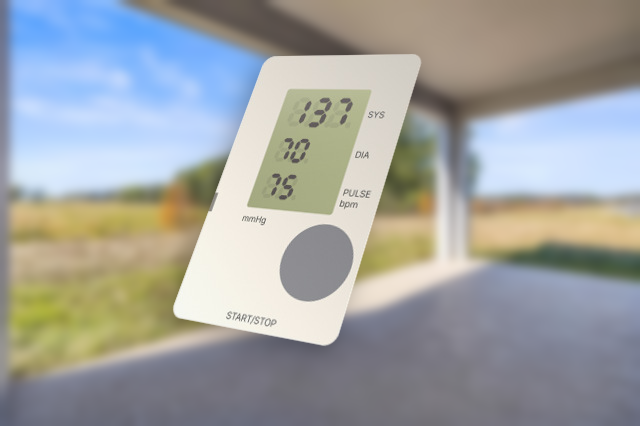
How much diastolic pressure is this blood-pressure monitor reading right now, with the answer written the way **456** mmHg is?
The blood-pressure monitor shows **70** mmHg
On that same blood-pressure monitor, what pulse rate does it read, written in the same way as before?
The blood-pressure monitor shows **75** bpm
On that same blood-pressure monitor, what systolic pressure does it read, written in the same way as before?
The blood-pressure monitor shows **137** mmHg
